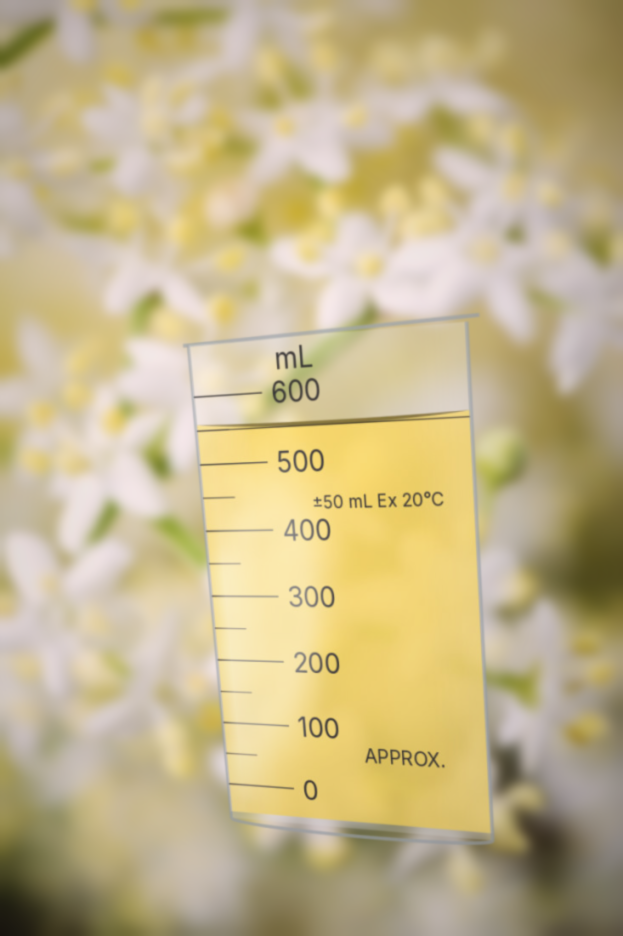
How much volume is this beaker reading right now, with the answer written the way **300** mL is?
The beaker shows **550** mL
